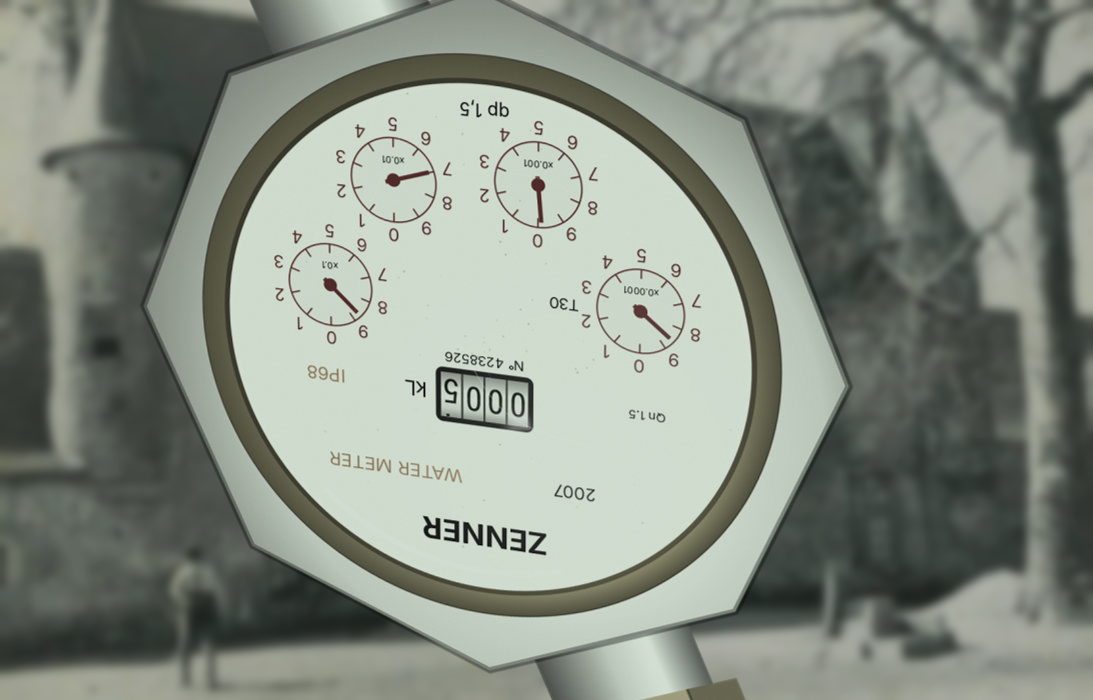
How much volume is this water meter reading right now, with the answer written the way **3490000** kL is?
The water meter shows **4.8698** kL
